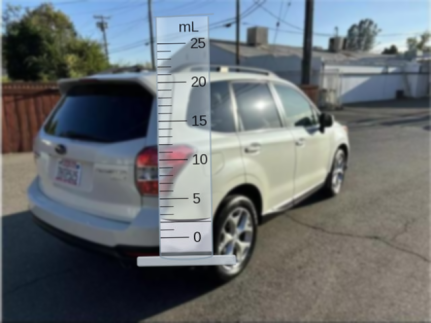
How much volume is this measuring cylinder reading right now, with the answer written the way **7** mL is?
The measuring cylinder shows **2** mL
